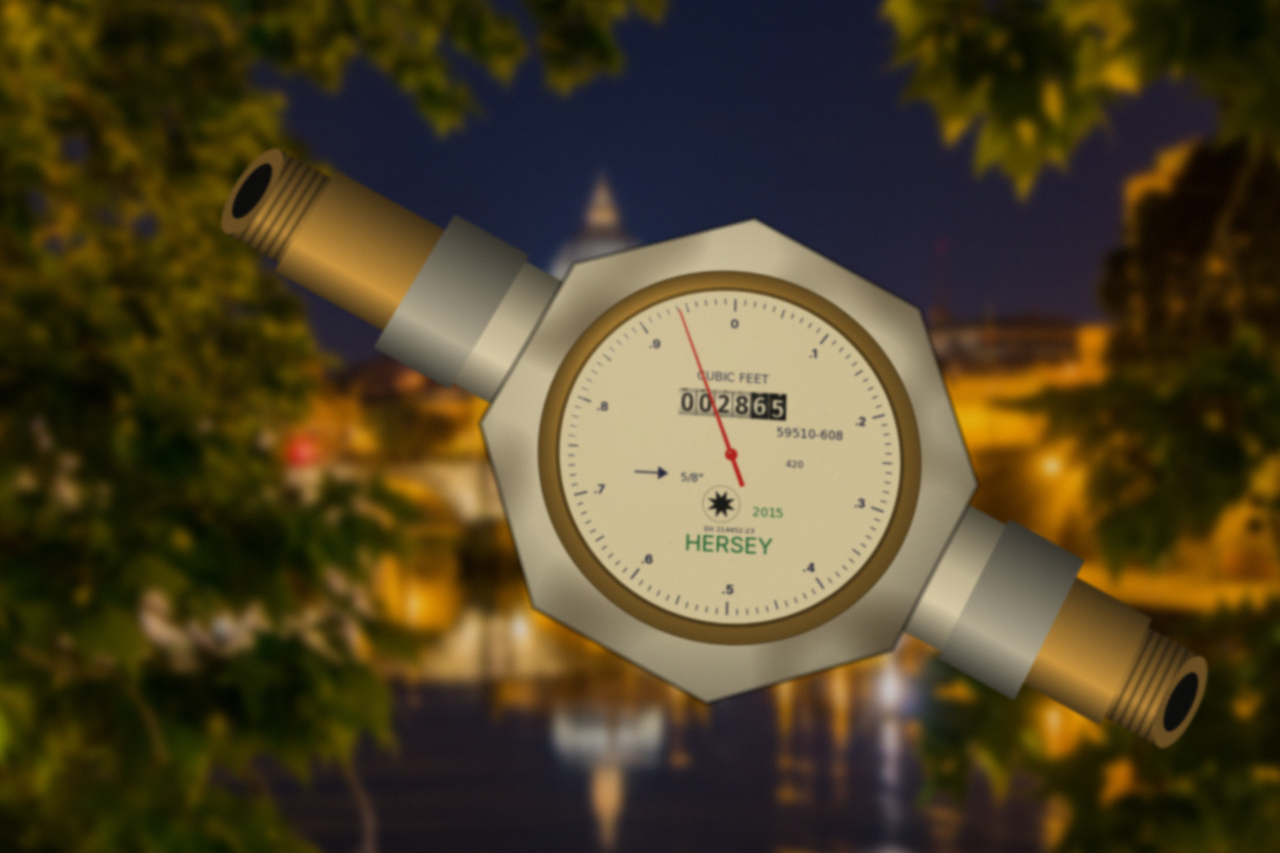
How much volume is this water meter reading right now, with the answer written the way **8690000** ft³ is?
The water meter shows **2864.94** ft³
